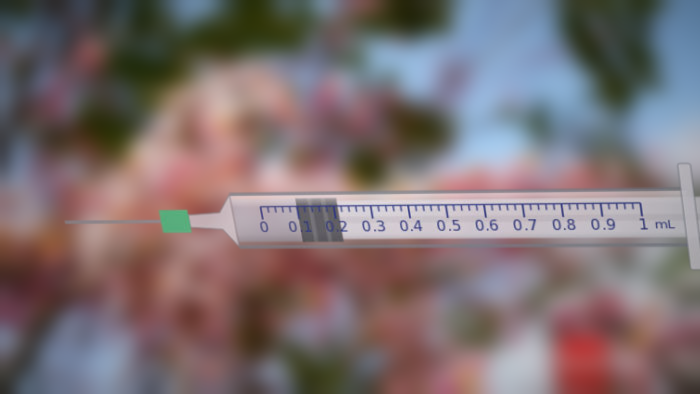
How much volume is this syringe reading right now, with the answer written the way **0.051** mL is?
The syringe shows **0.1** mL
